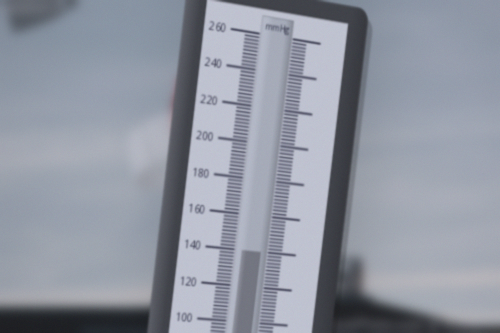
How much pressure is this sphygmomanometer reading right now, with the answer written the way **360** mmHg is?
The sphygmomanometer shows **140** mmHg
